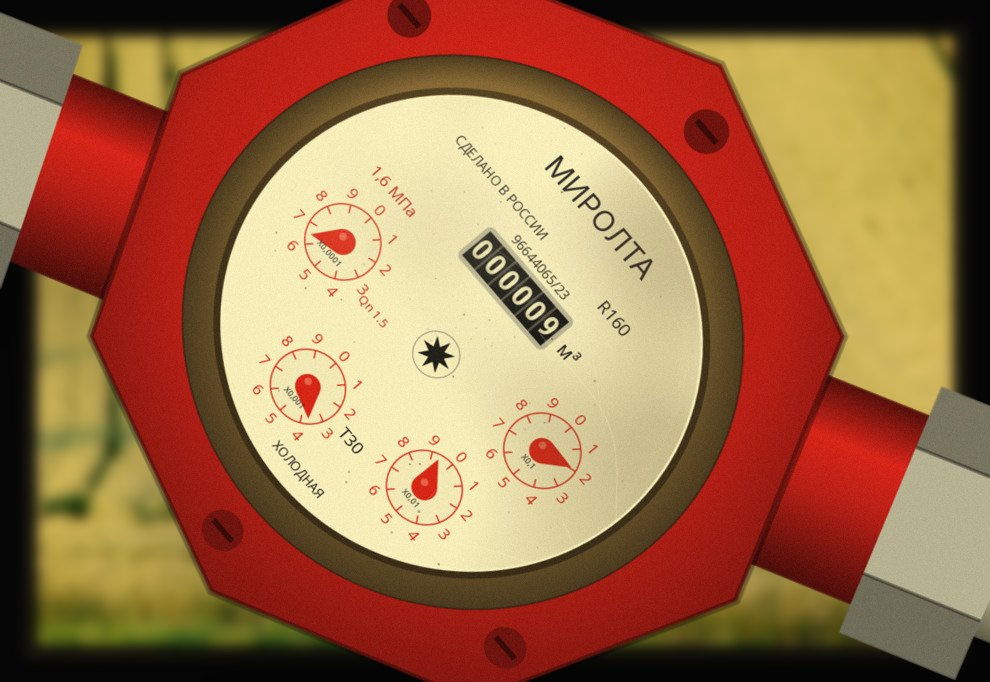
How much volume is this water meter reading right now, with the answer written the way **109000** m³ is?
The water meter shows **9.1936** m³
